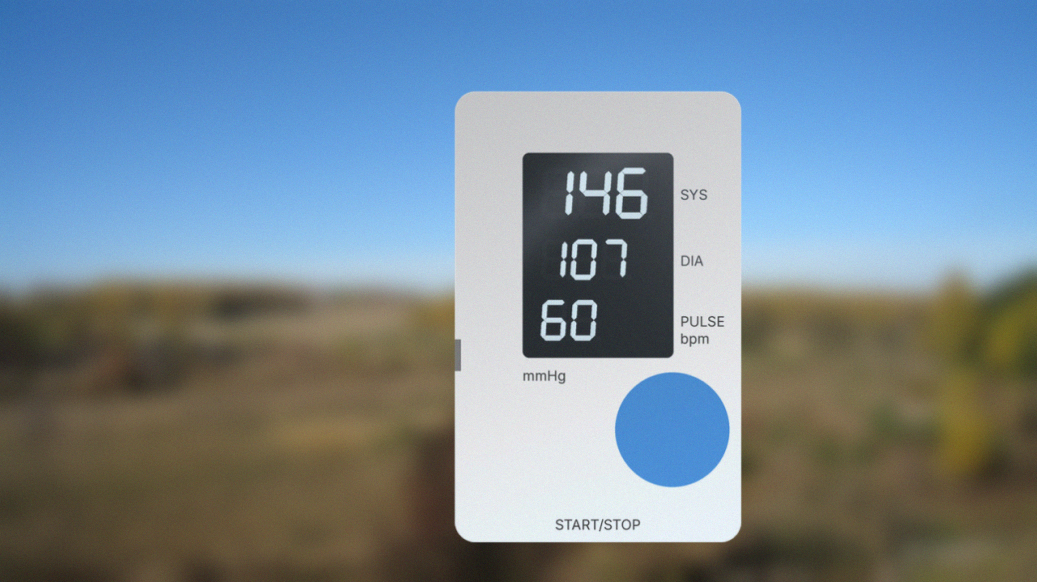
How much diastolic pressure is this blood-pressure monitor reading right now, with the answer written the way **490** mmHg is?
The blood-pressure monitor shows **107** mmHg
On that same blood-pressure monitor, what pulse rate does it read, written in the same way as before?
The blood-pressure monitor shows **60** bpm
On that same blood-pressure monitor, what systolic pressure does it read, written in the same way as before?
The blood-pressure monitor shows **146** mmHg
